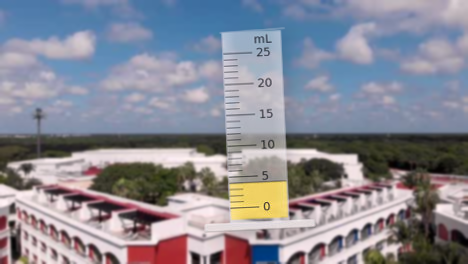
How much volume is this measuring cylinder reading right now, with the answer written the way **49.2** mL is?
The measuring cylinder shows **4** mL
